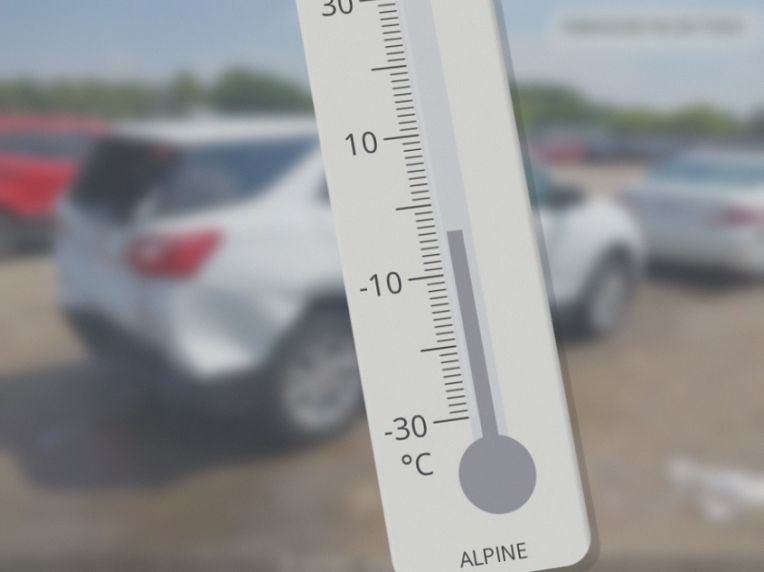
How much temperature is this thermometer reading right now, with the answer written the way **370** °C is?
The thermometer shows **-4** °C
